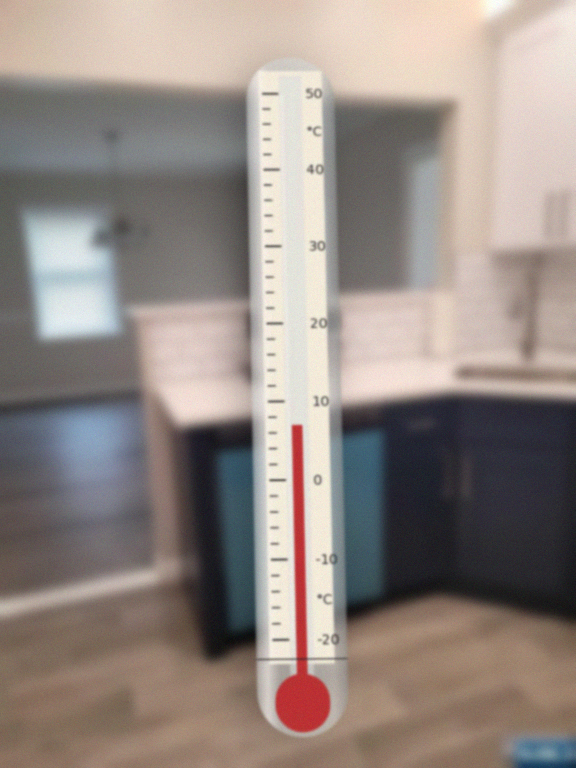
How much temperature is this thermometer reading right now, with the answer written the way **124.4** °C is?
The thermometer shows **7** °C
